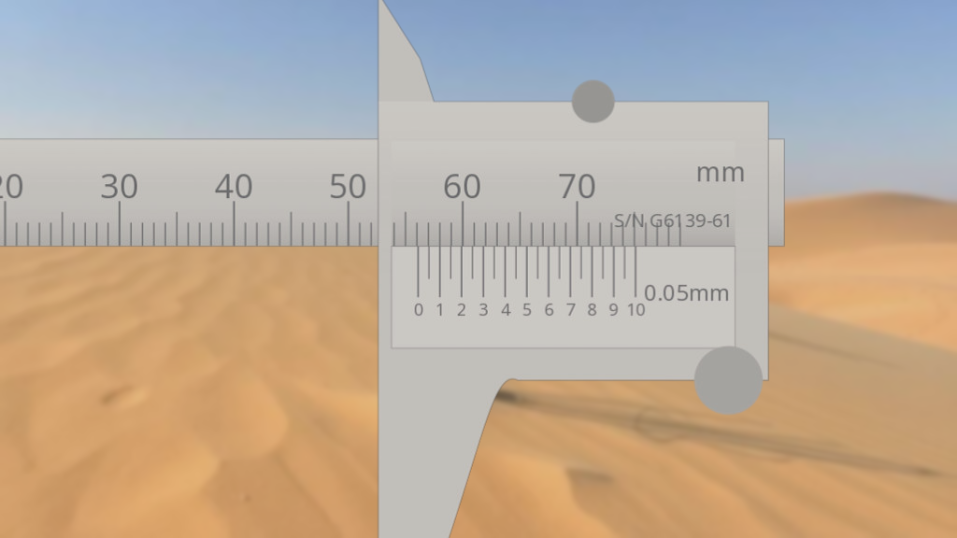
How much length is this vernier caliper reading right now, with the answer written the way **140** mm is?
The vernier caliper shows **56.1** mm
